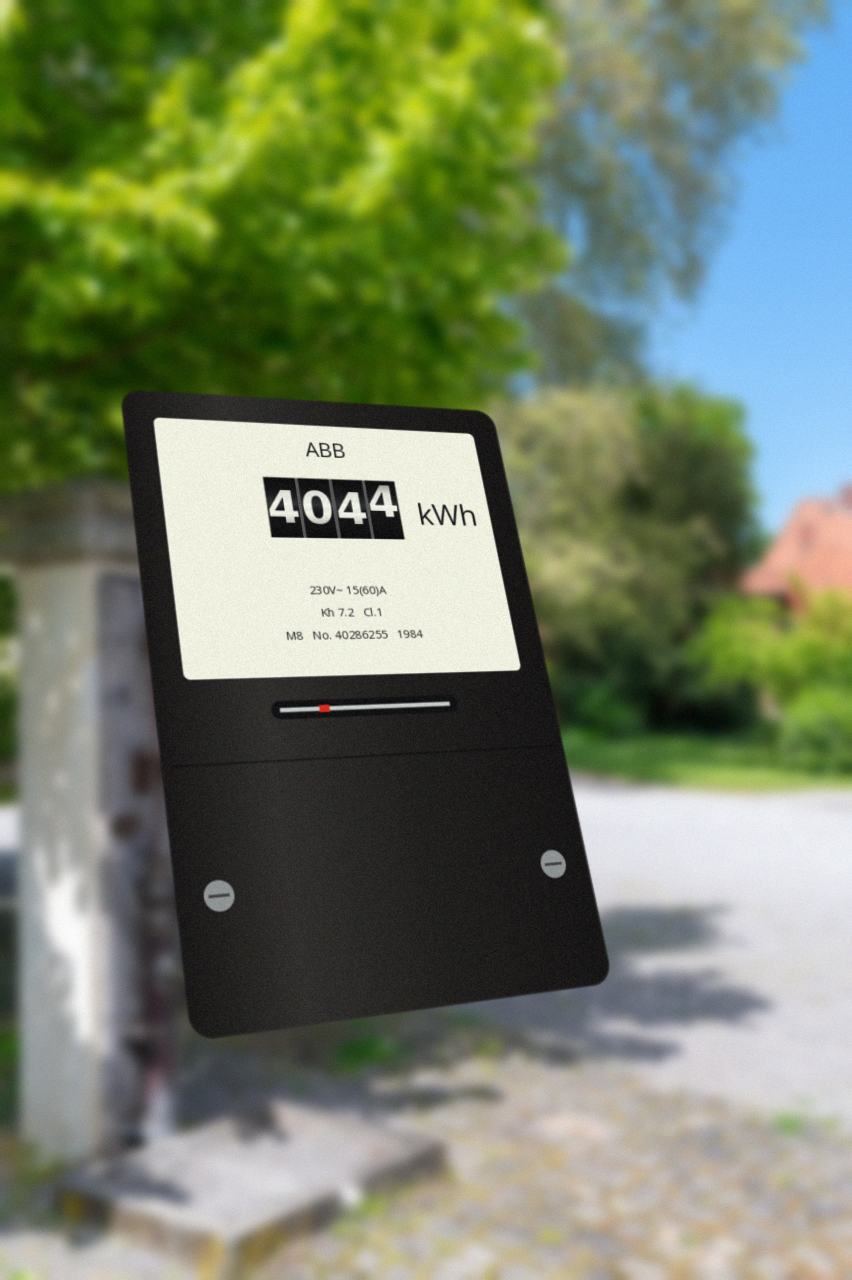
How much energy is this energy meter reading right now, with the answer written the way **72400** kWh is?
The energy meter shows **4044** kWh
